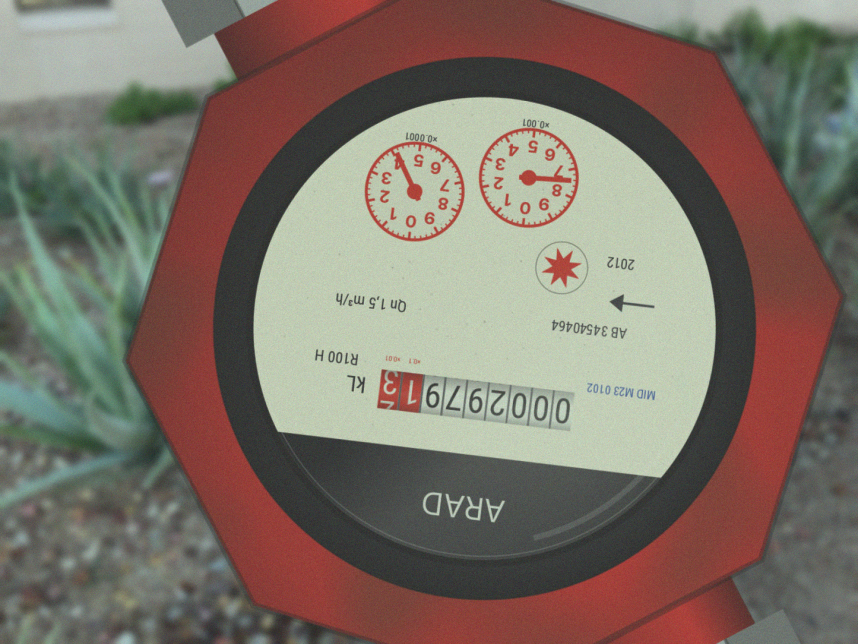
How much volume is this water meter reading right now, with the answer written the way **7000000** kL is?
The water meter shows **2979.1274** kL
